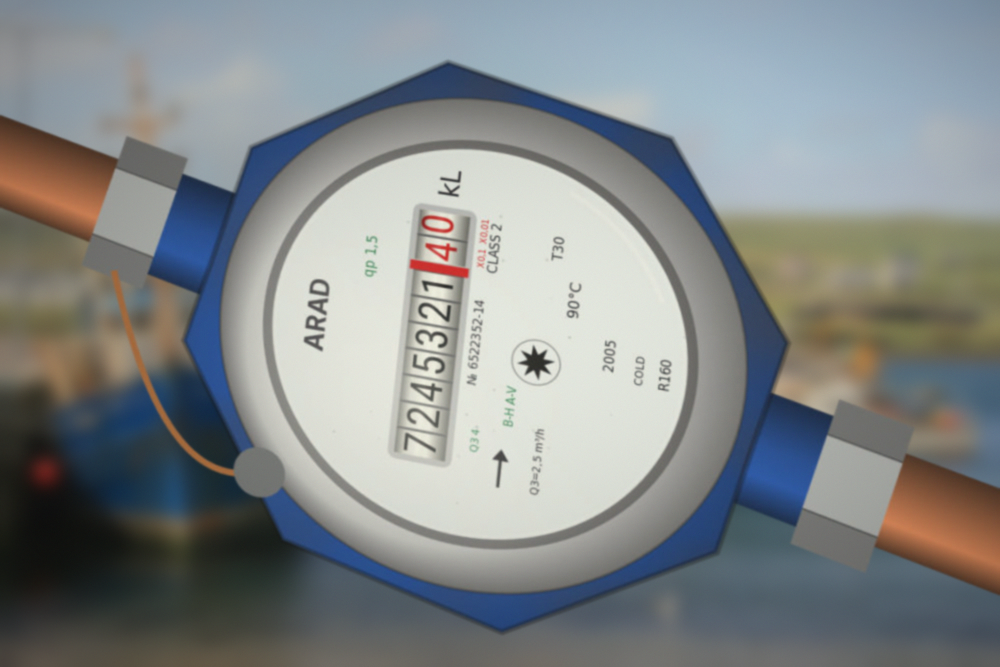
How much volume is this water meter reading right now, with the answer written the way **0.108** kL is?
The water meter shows **7245321.40** kL
